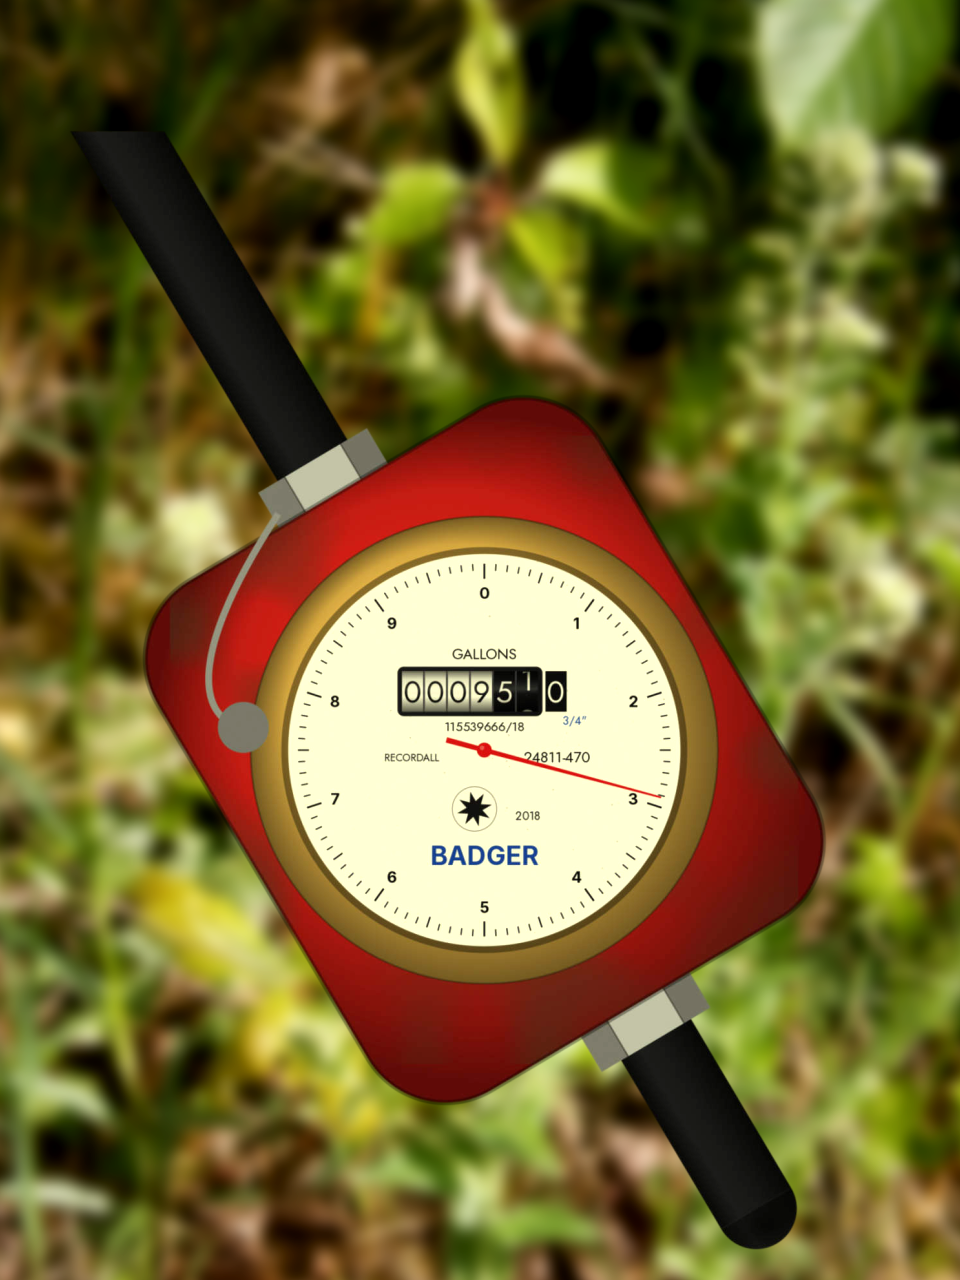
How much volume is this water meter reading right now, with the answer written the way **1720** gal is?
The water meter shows **9512.9** gal
